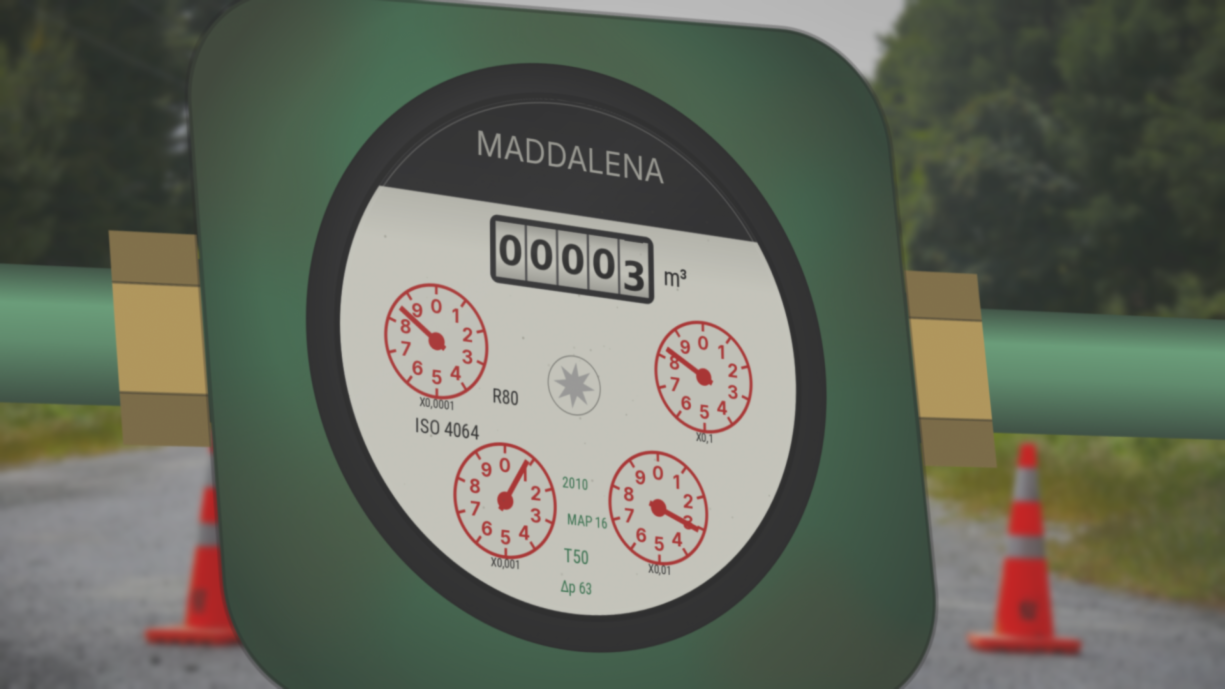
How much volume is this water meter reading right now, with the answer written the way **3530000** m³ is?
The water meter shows **2.8308** m³
